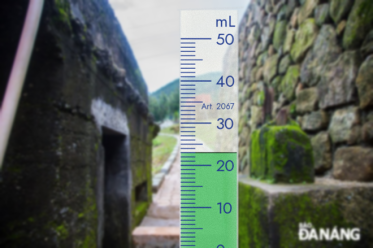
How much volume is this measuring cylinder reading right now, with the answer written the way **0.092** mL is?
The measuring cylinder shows **23** mL
